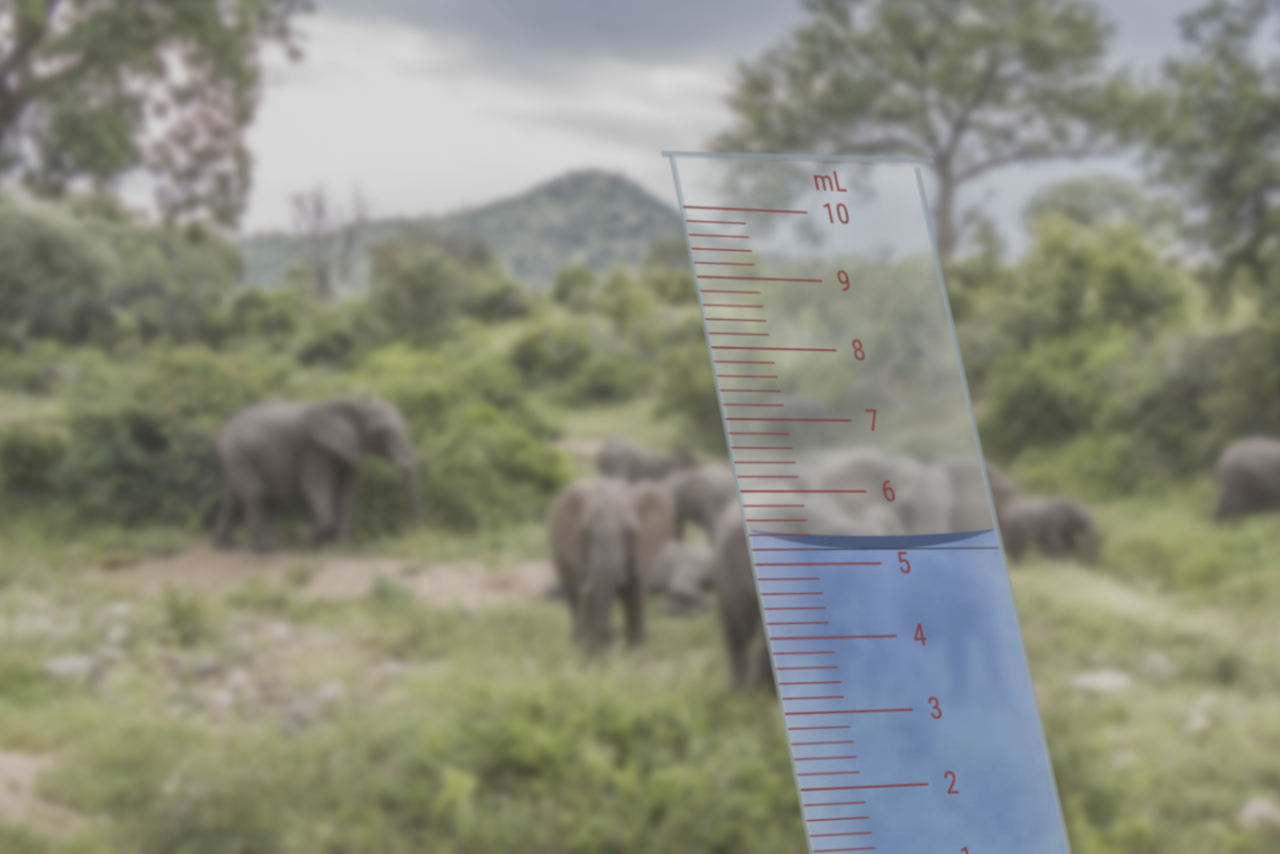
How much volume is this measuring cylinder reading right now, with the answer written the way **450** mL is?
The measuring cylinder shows **5.2** mL
